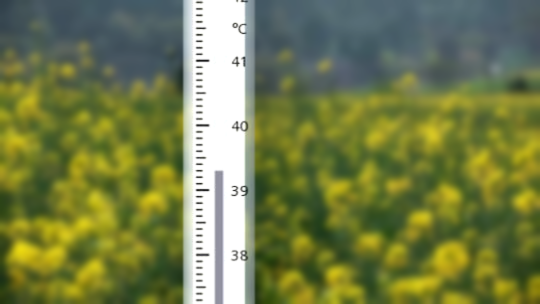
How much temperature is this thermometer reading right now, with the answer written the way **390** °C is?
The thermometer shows **39.3** °C
